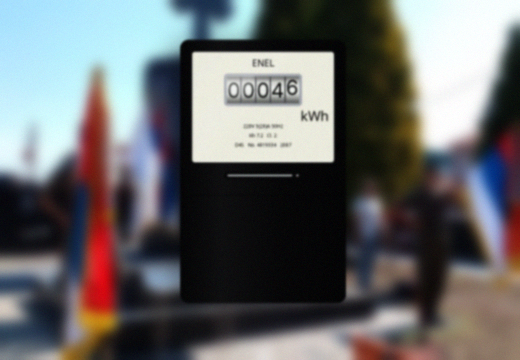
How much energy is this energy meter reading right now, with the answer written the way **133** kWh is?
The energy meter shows **46** kWh
